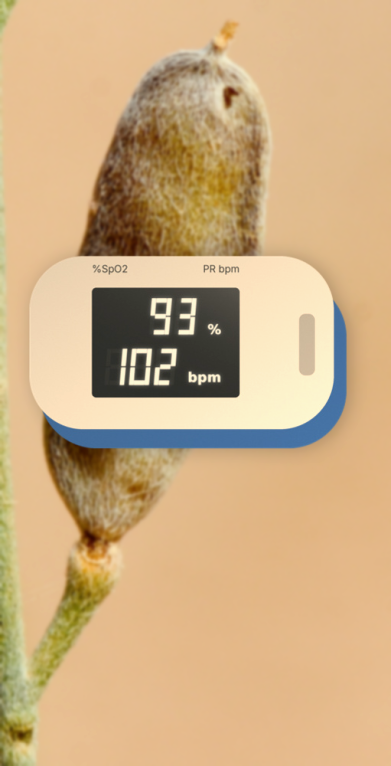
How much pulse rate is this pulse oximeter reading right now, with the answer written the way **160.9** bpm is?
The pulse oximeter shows **102** bpm
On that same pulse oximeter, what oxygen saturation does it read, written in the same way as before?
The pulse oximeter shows **93** %
